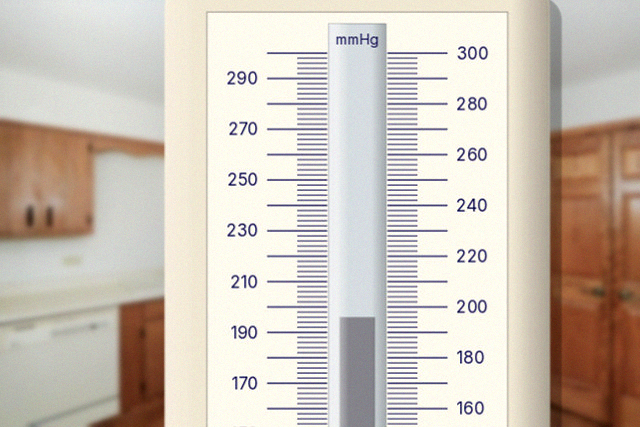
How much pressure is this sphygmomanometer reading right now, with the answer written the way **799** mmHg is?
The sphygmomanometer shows **196** mmHg
